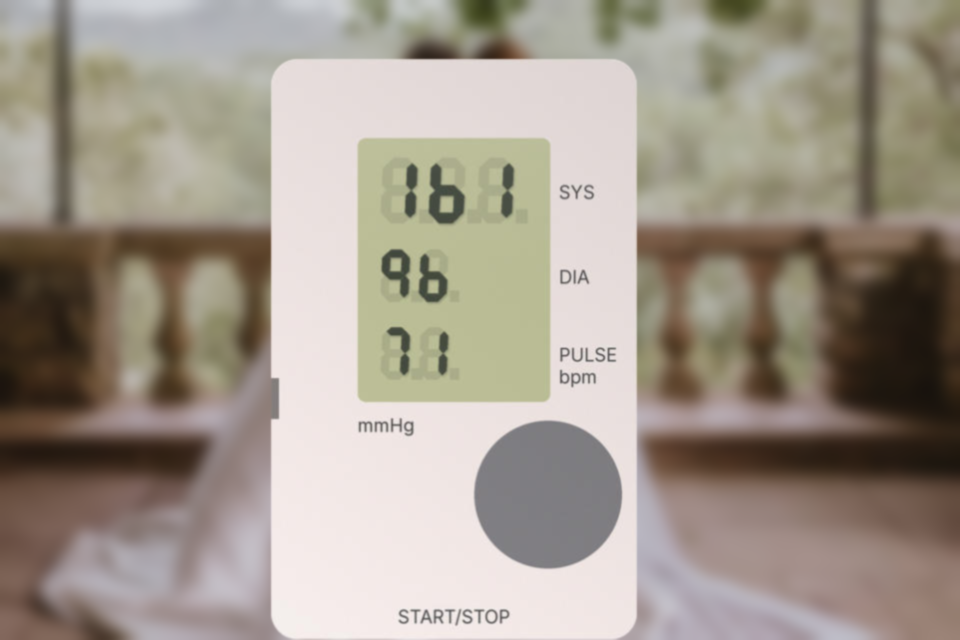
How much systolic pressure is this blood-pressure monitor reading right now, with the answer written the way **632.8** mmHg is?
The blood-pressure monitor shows **161** mmHg
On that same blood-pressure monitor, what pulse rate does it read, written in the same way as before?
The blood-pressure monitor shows **71** bpm
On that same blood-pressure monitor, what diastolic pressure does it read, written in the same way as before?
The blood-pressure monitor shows **96** mmHg
